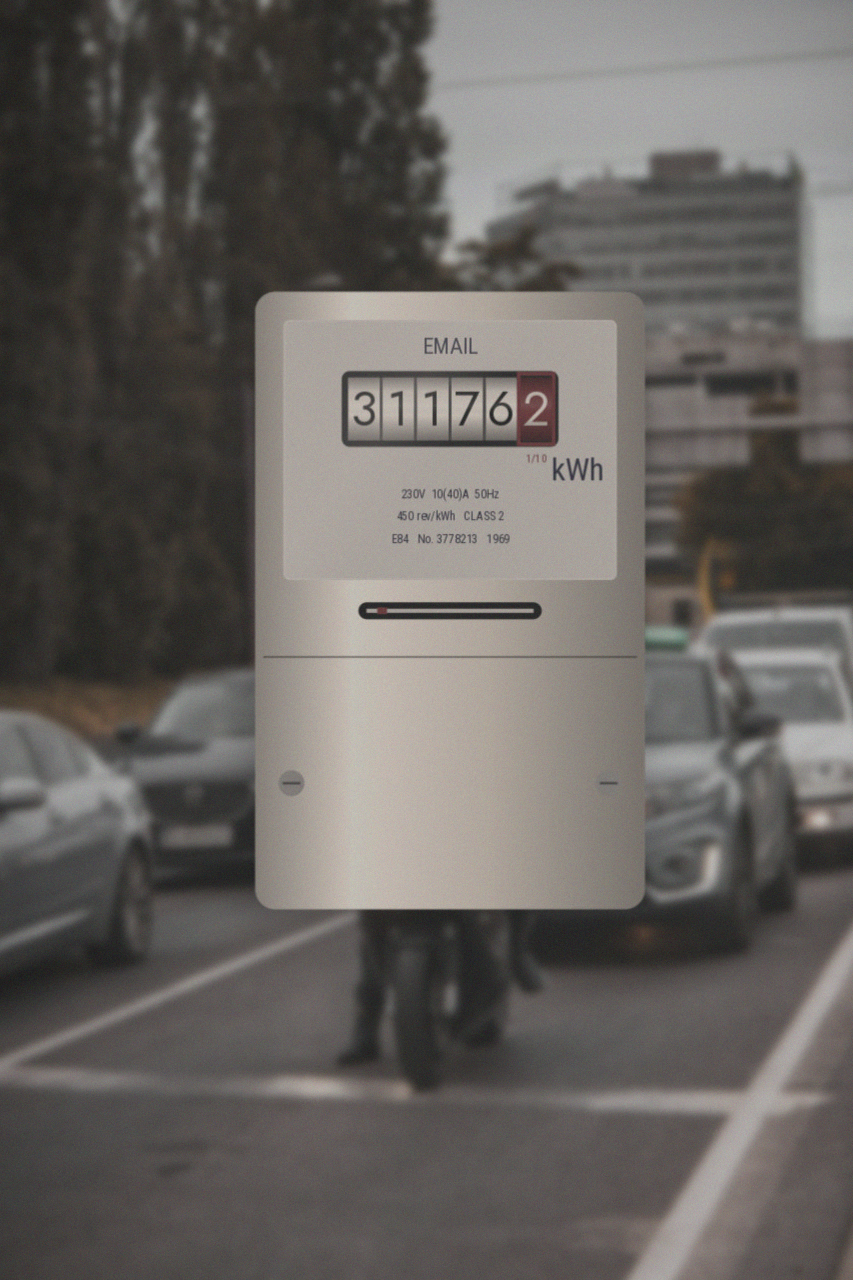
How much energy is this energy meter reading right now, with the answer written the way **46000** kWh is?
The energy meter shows **31176.2** kWh
